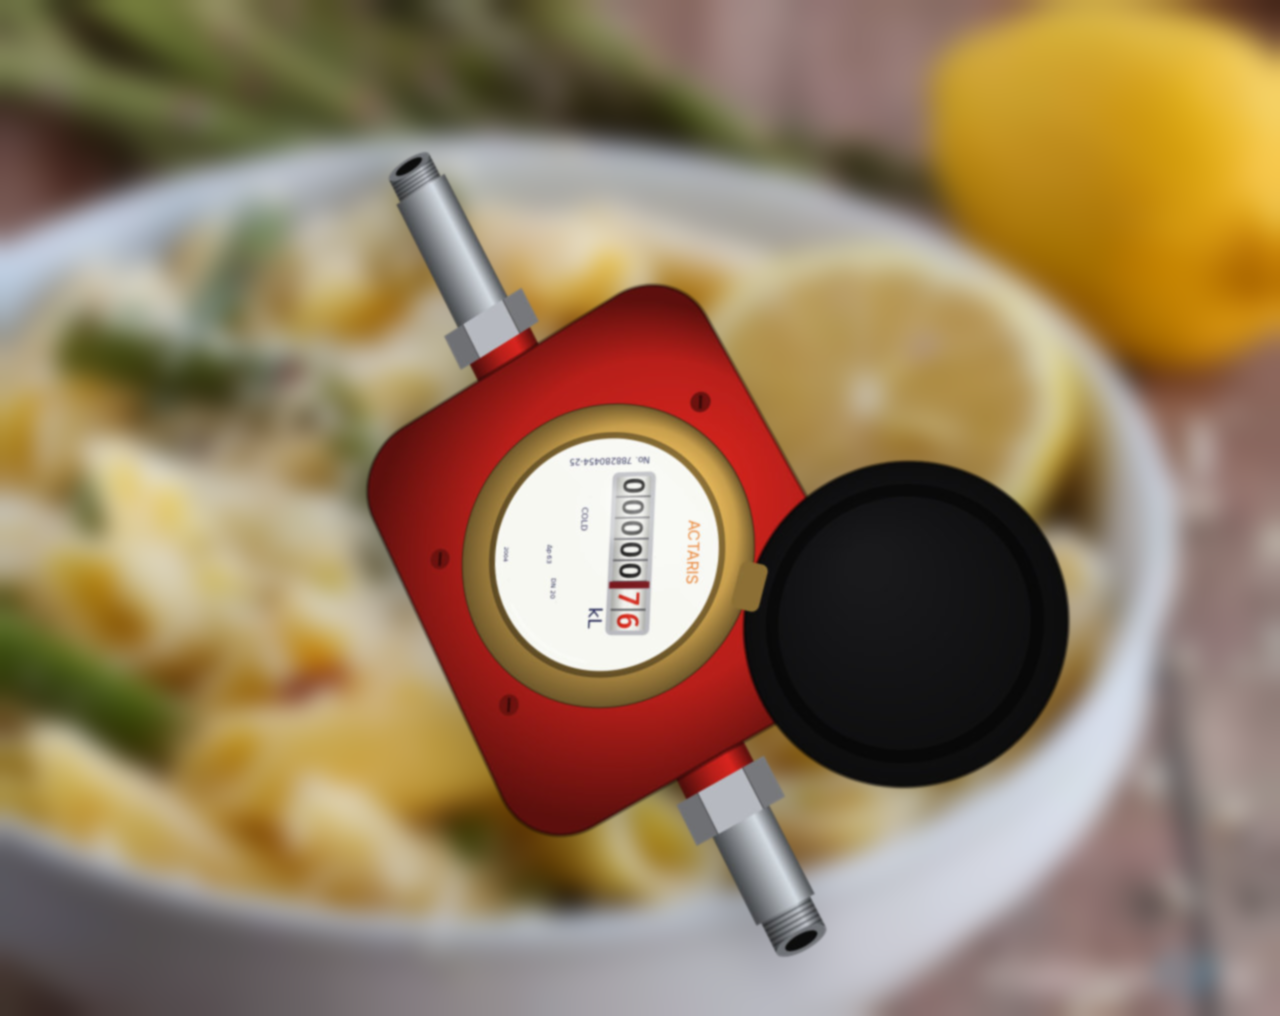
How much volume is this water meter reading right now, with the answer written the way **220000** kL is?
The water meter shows **0.76** kL
